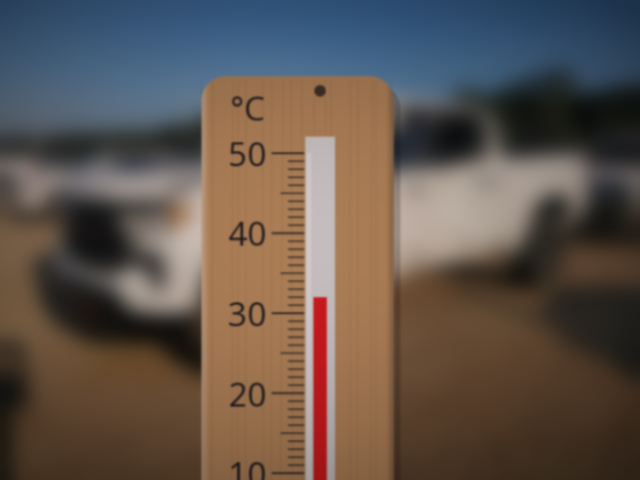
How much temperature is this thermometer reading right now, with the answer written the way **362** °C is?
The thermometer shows **32** °C
